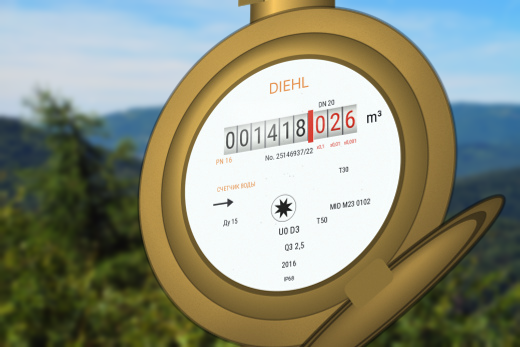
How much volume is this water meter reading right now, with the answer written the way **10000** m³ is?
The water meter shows **1418.026** m³
